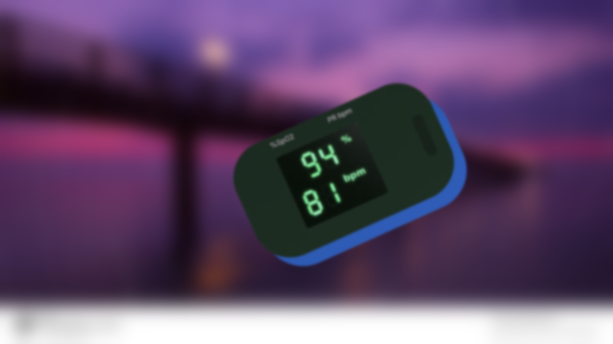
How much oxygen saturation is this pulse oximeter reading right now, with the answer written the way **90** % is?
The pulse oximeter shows **94** %
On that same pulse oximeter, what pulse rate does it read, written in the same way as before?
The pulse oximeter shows **81** bpm
